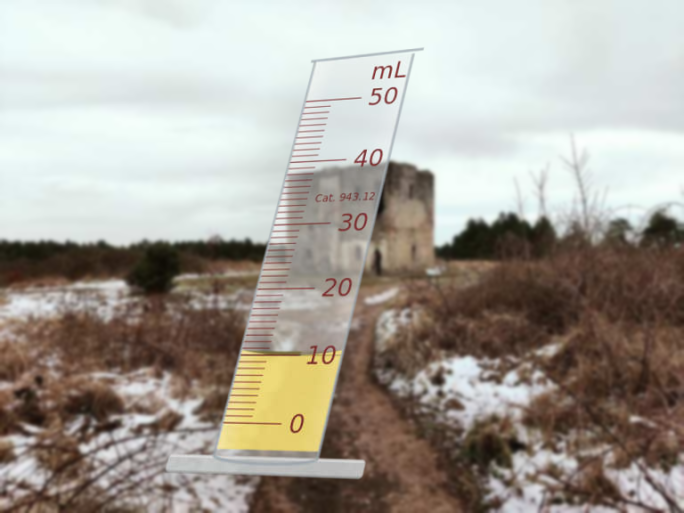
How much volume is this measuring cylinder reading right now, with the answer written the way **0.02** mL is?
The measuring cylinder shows **10** mL
